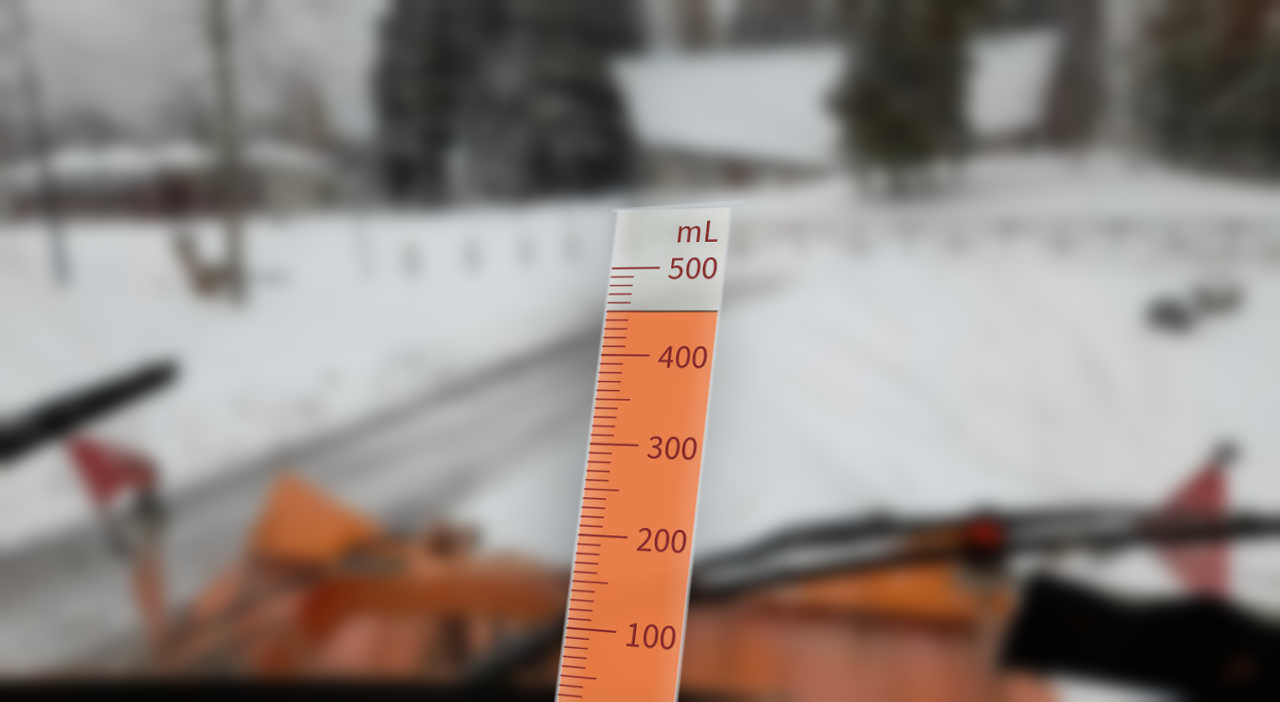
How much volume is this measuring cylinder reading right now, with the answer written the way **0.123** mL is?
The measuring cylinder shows **450** mL
